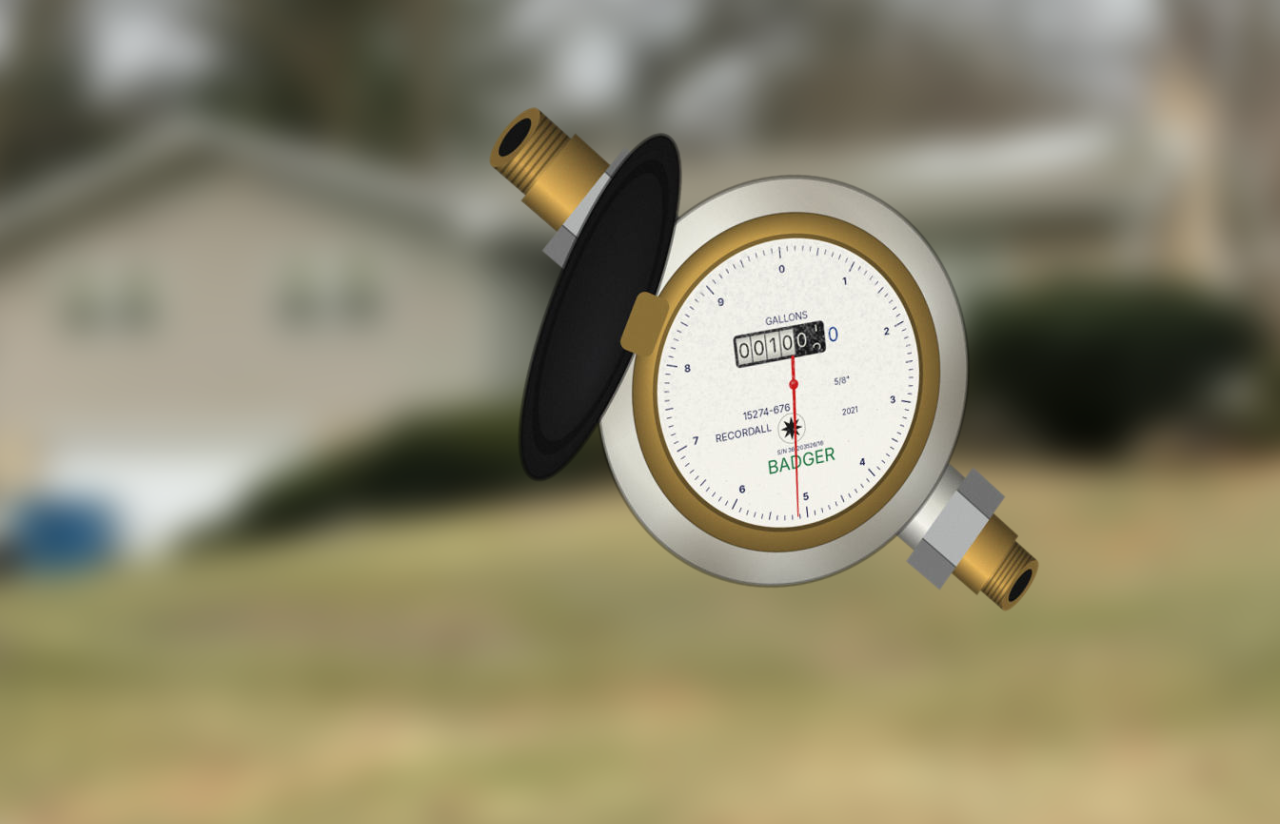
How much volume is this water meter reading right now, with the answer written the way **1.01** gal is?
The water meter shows **10015.1** gal
